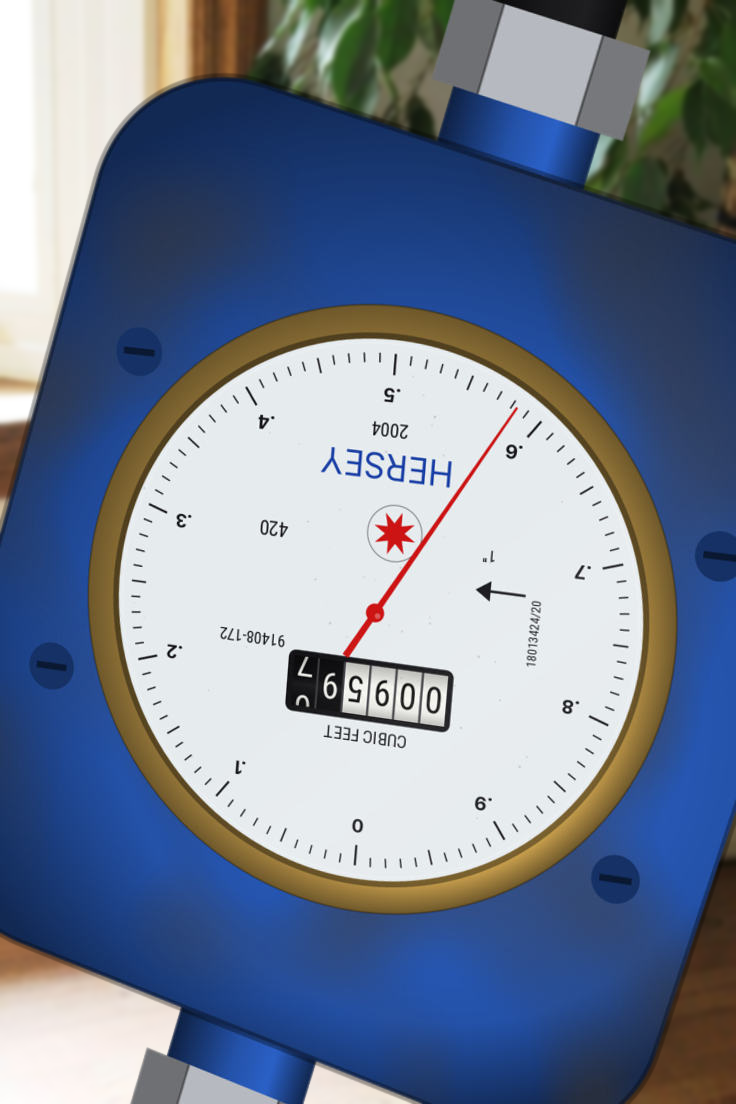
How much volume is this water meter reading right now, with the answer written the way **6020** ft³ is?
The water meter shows **9596.58** ft³
